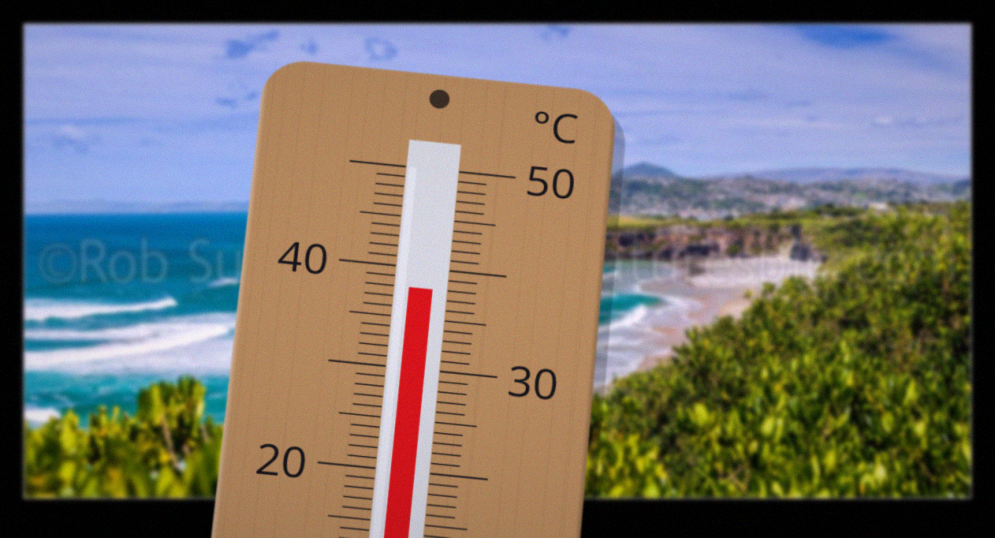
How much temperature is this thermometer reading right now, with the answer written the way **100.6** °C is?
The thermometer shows **38** °C
